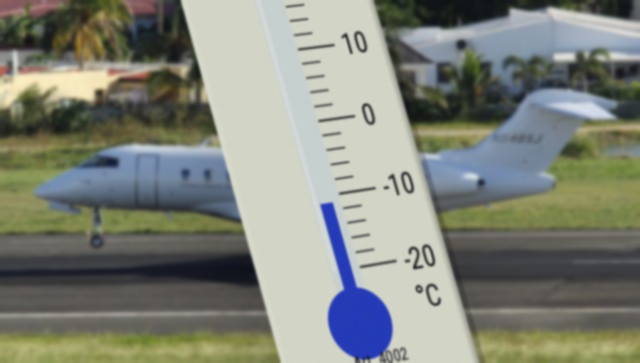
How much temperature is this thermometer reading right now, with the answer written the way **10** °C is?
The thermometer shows **-11** °C
